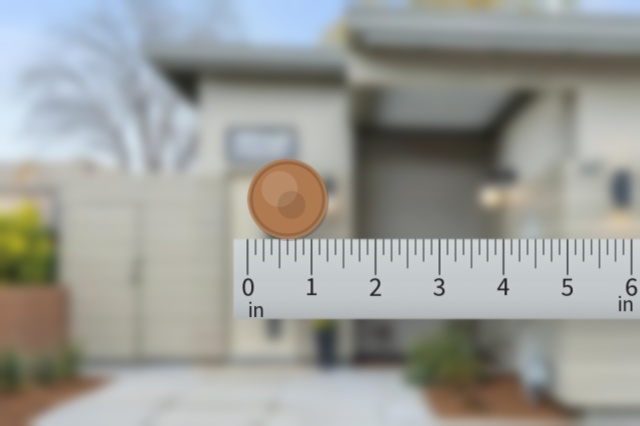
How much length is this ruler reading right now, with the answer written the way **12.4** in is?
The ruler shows **1.25** in
